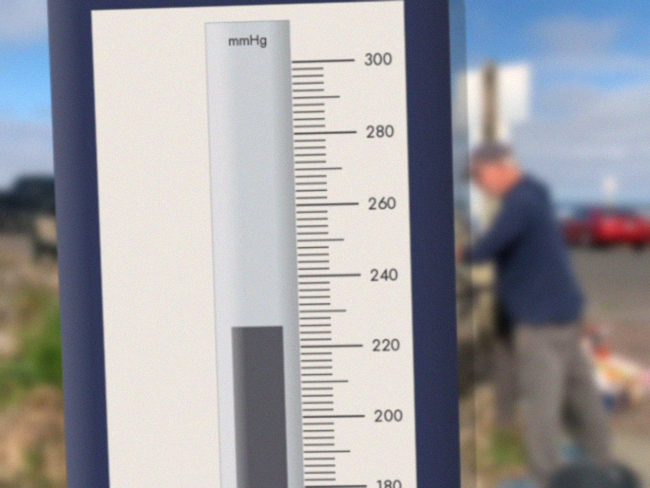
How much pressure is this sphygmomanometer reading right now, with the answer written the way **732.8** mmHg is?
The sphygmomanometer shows **226** mmHg
